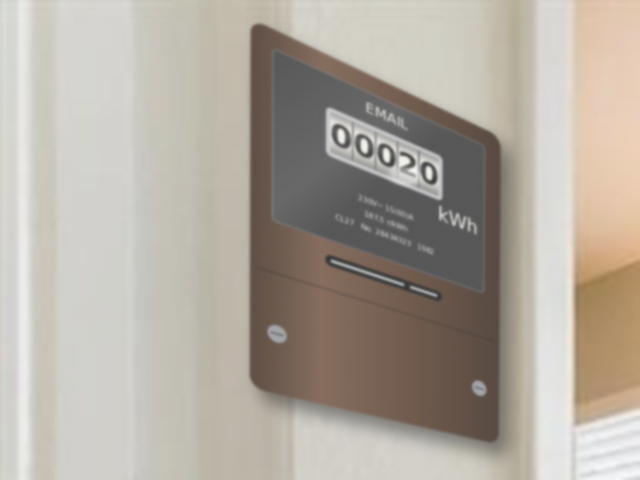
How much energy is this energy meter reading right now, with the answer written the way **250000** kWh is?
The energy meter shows **20** kWh
